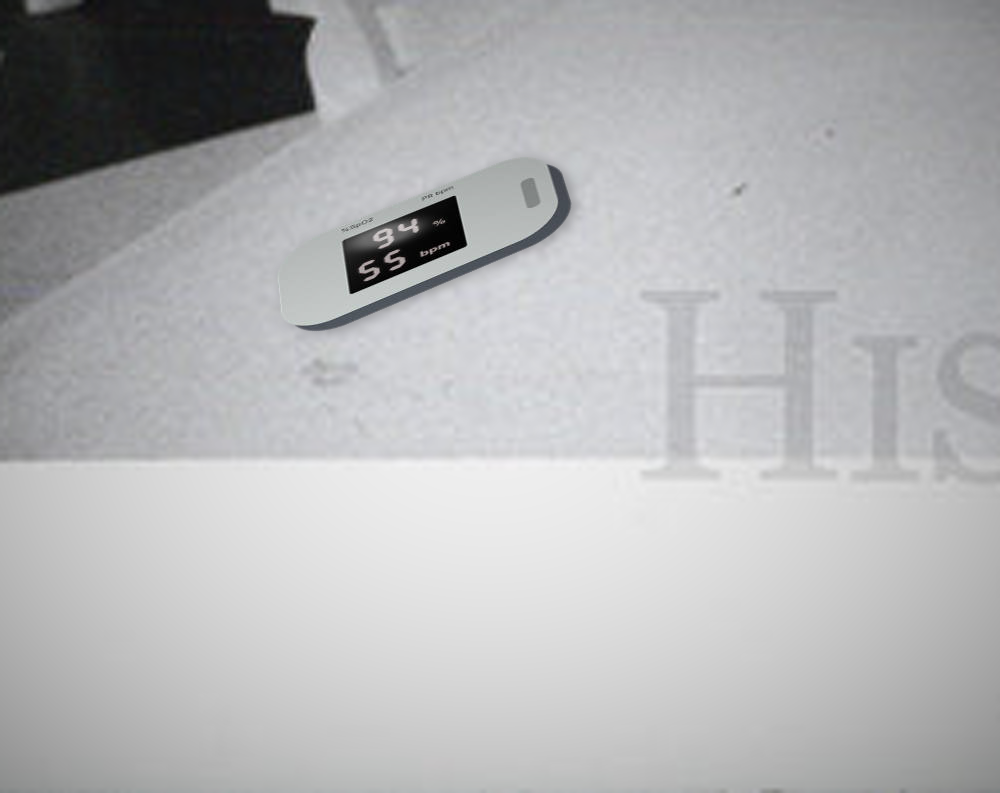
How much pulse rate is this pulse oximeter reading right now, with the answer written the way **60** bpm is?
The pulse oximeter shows **55** bpm
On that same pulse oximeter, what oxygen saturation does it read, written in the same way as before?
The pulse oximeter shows **94** %
